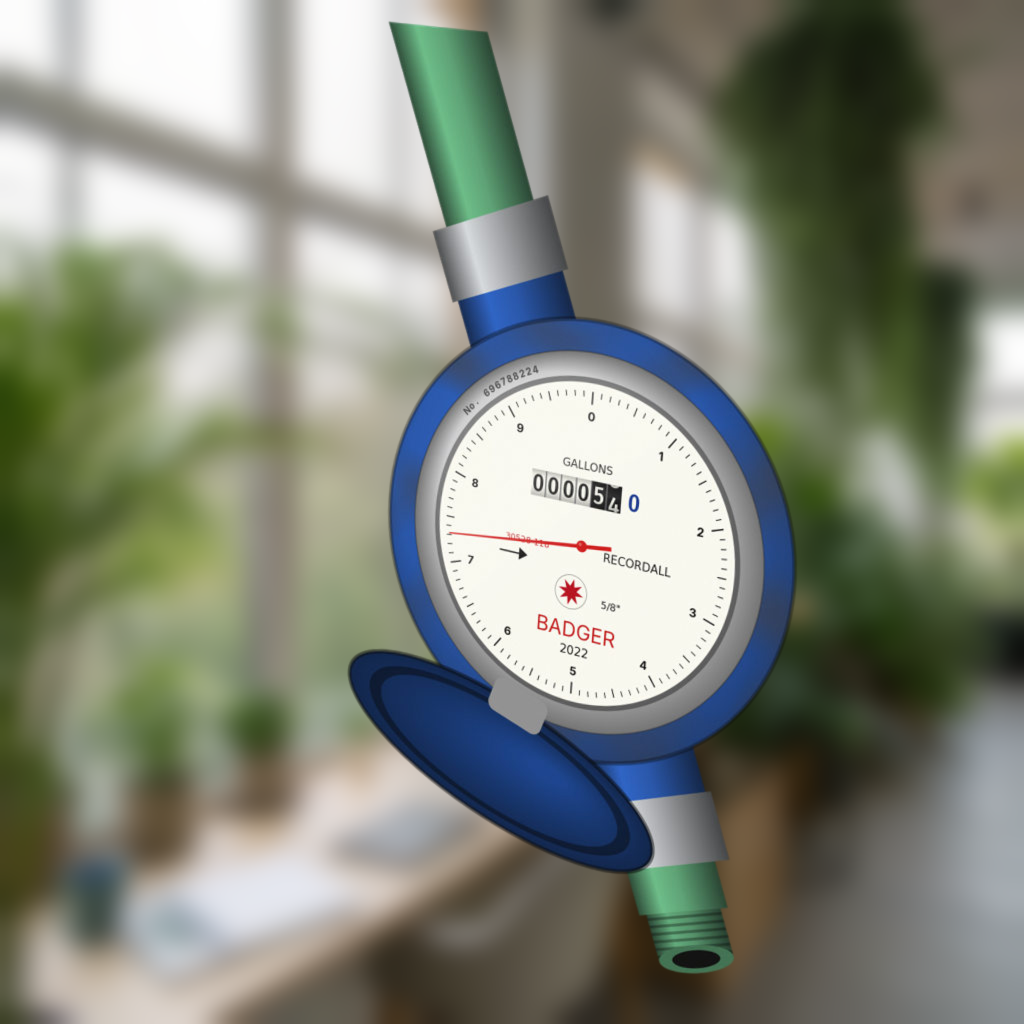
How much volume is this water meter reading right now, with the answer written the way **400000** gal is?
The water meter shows **537.3** gal
